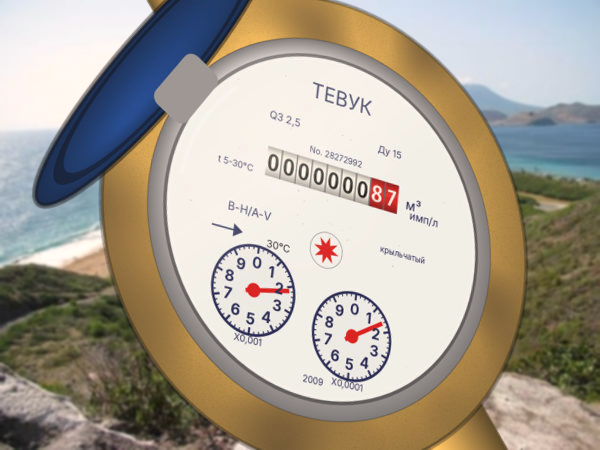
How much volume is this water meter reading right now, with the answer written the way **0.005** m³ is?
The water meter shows **0.8721** m³
